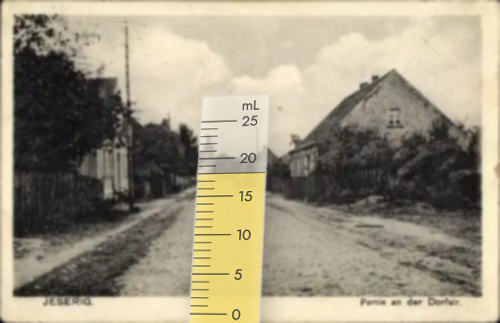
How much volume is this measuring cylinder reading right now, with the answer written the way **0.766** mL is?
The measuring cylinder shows **18** mL
